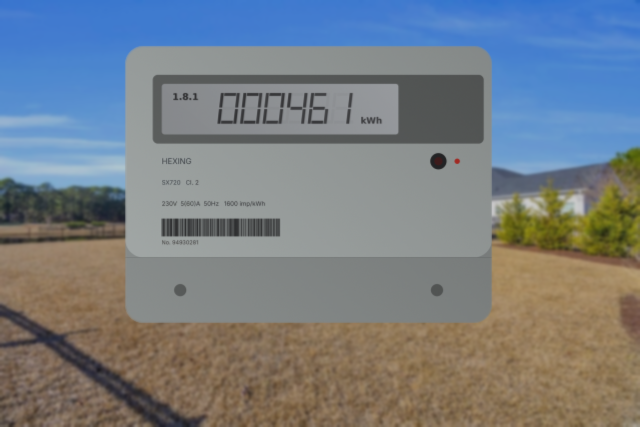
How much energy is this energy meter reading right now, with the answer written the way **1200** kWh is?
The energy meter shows **461** kWh
